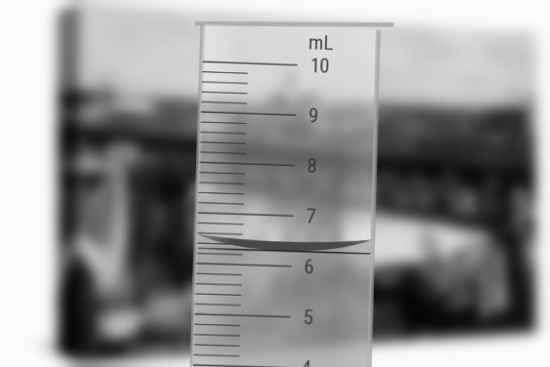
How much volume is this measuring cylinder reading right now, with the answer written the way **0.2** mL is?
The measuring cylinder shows **6.3** mL
